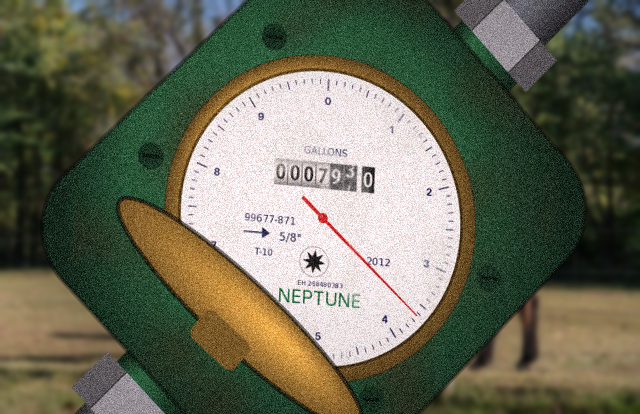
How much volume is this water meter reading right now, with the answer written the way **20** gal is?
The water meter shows **7933.6** gal
